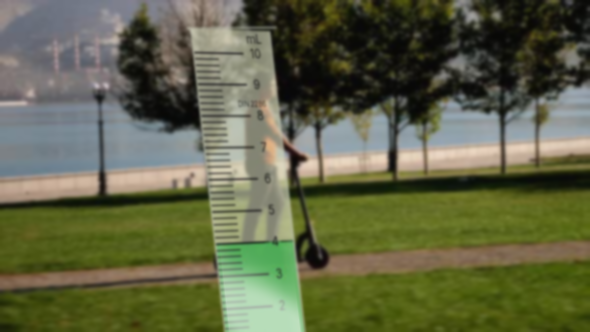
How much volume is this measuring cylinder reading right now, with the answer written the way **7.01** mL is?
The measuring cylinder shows **4** mL
